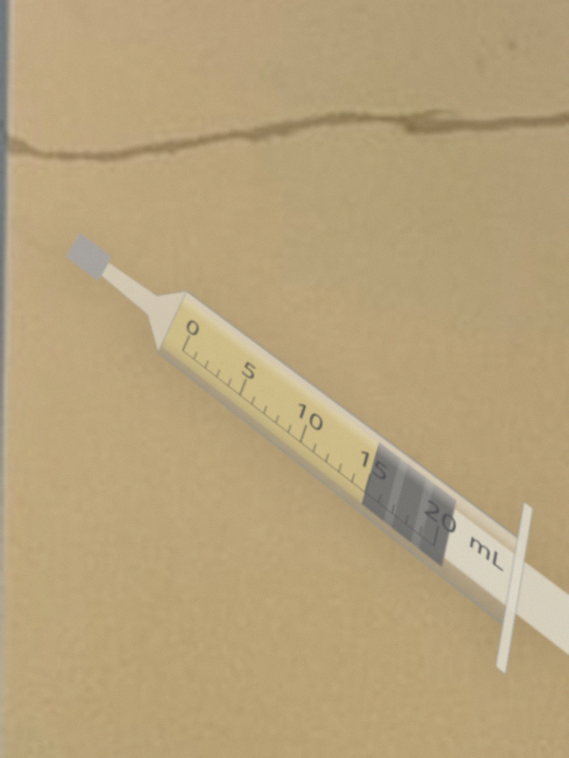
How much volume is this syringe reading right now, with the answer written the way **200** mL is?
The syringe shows **15** mL
